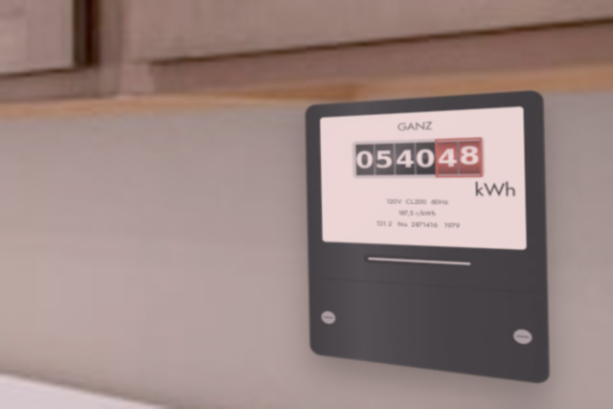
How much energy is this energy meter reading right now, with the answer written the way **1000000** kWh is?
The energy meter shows **540.48** kWh
